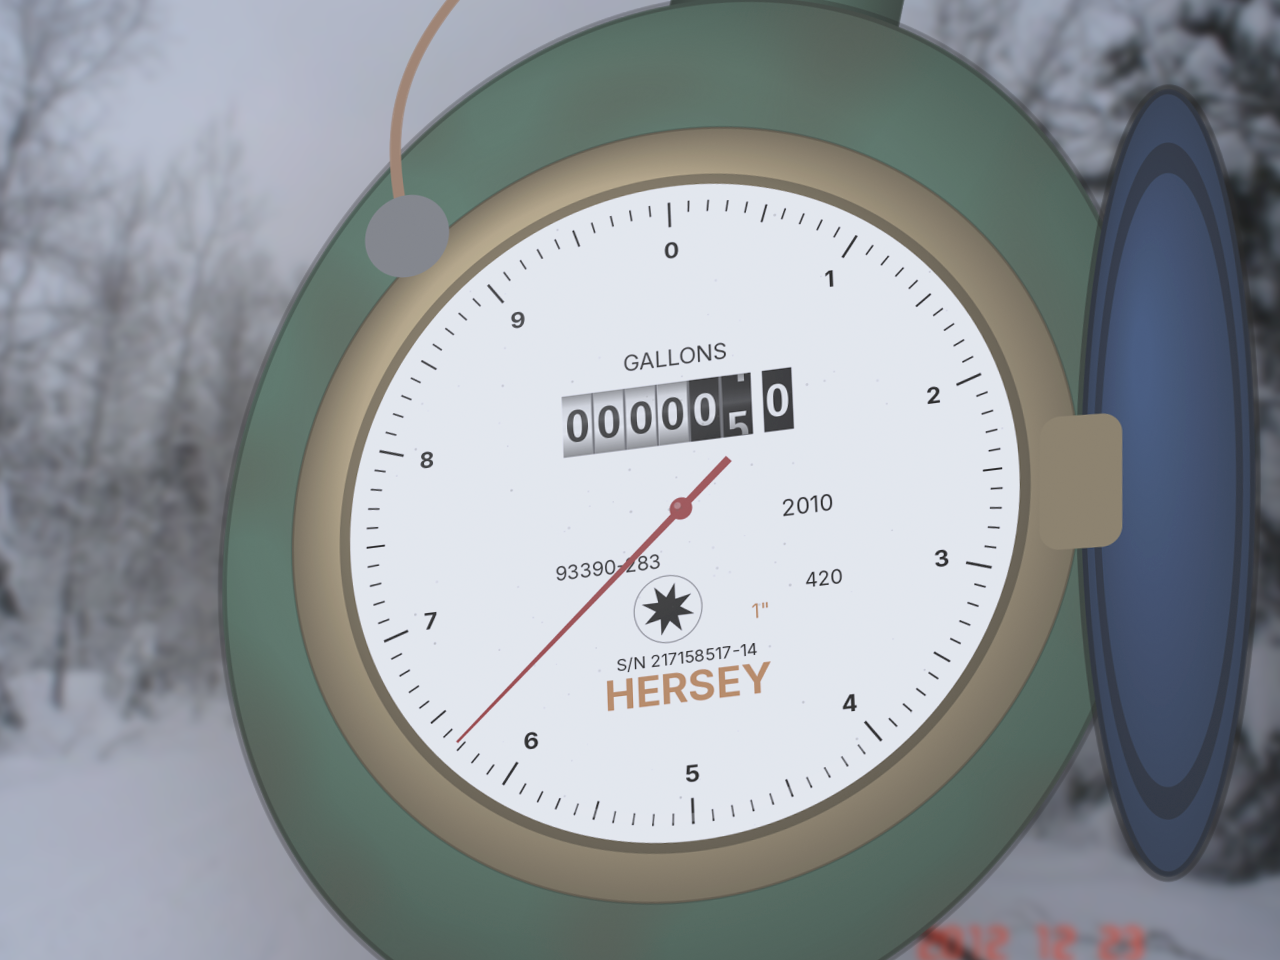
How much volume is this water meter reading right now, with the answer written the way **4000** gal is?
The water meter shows **46.3** gal
